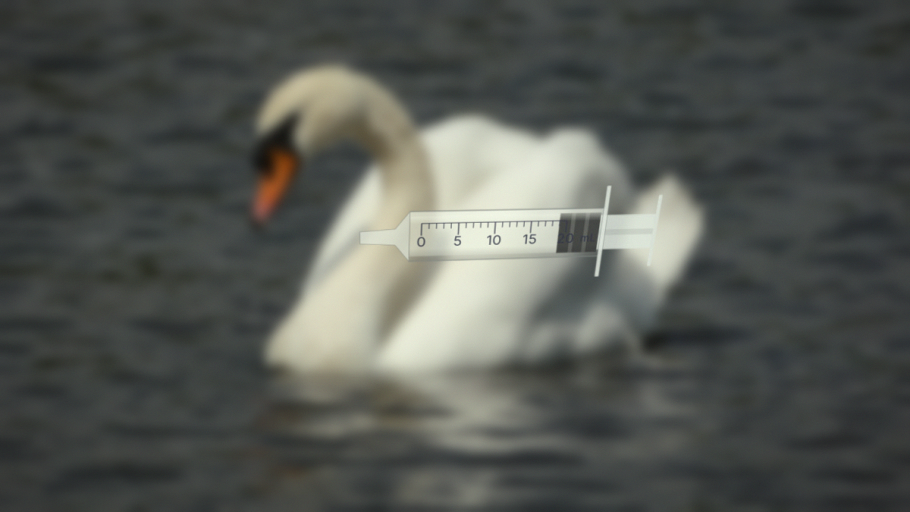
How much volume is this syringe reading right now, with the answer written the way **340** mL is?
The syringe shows **19** mL
